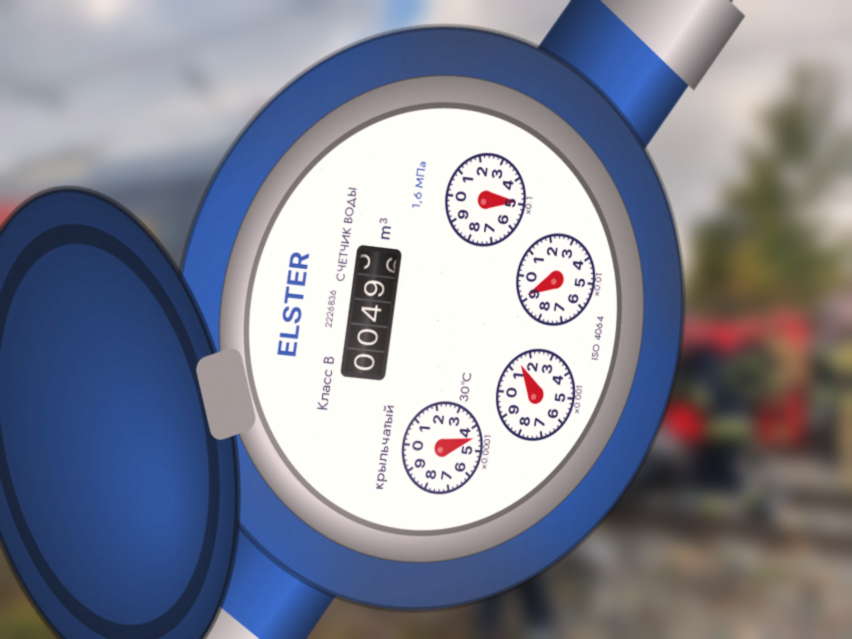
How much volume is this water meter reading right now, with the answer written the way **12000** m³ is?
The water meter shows **495.4914** m³
